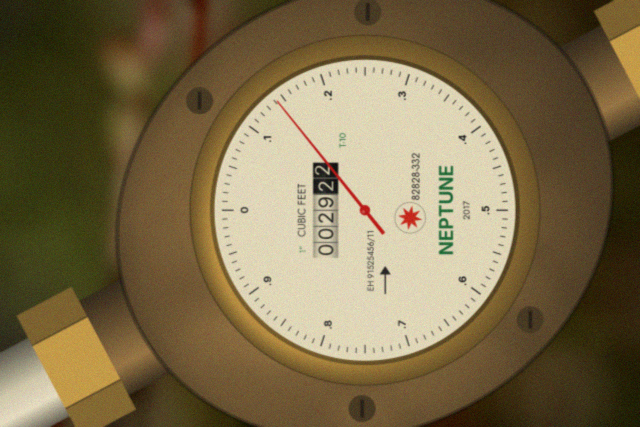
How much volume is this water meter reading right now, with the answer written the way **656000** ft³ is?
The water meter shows **2922.14** ft³
